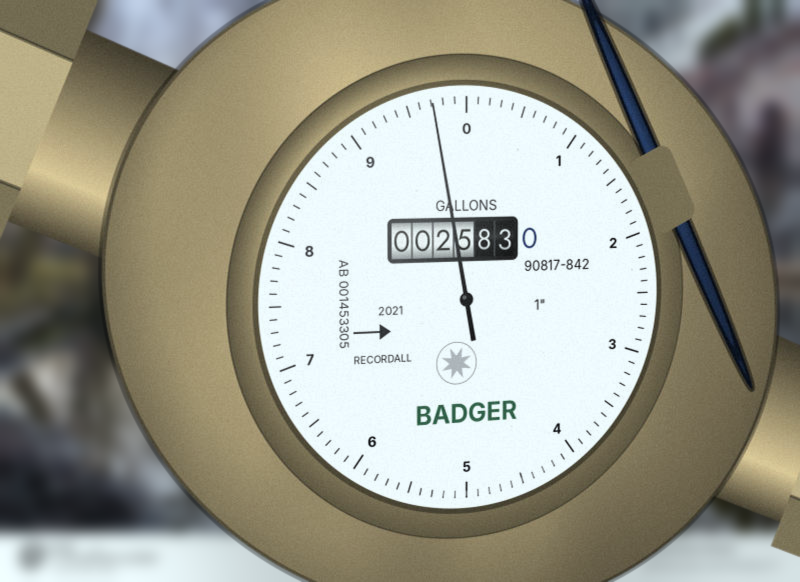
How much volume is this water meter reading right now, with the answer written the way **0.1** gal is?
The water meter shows **25829.7** gal
